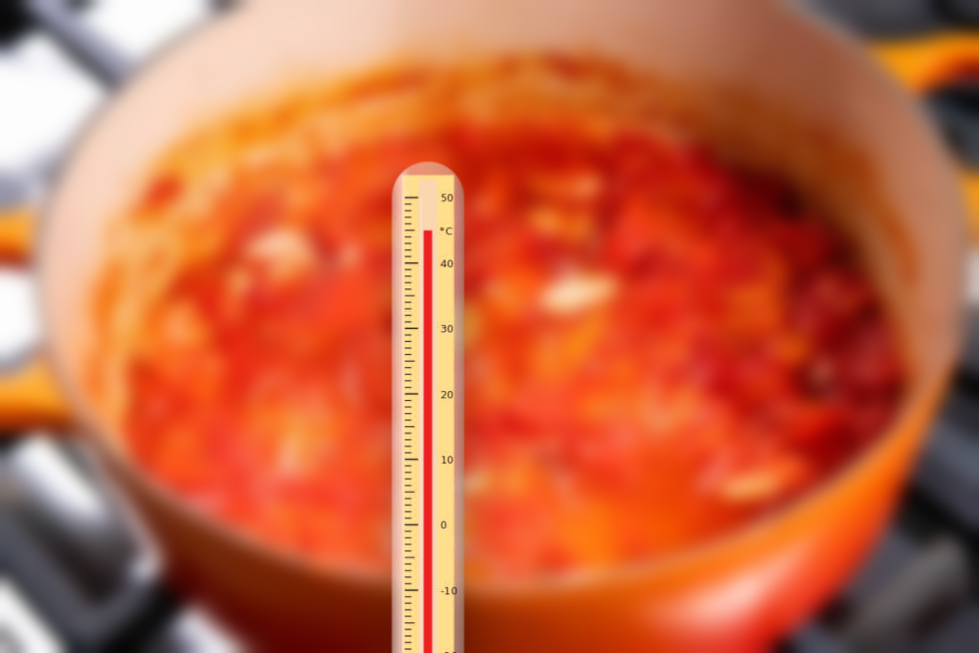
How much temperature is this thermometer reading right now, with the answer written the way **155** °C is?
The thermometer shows **45** °C
